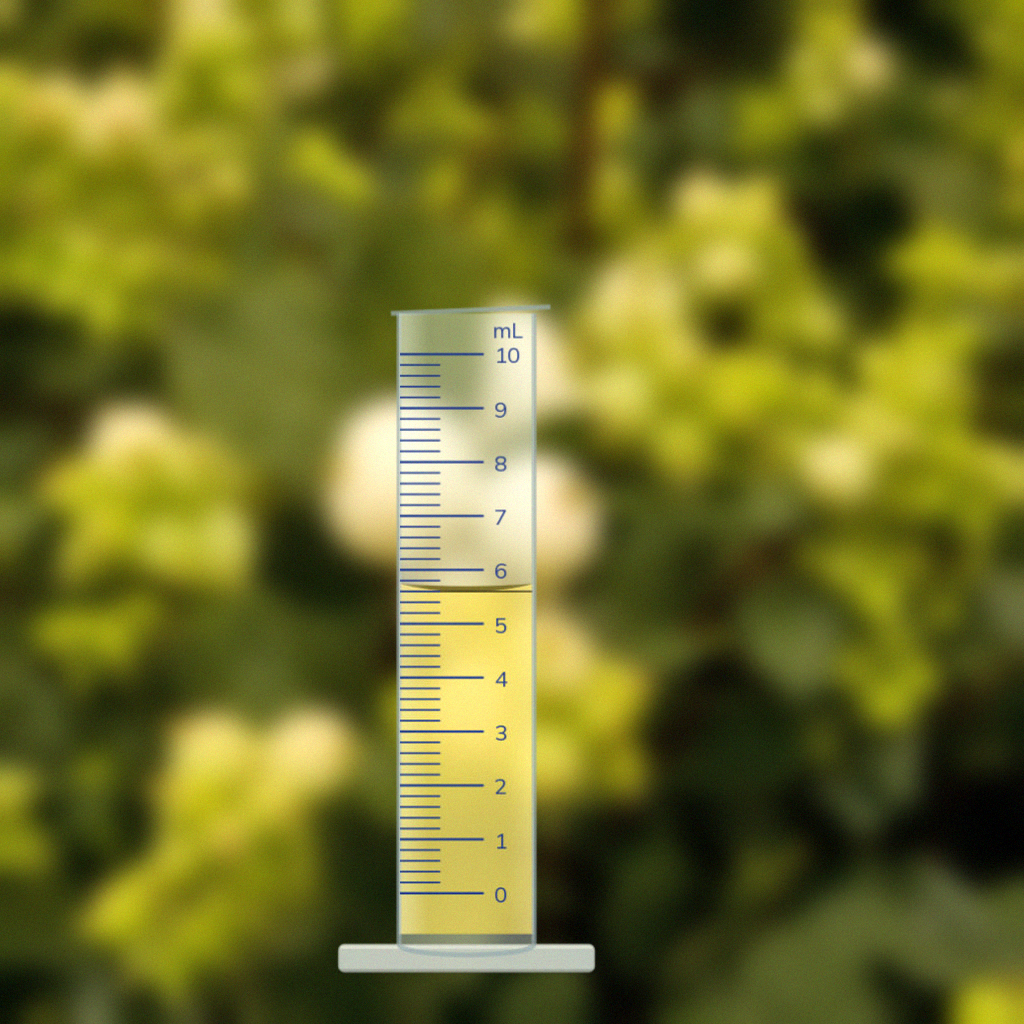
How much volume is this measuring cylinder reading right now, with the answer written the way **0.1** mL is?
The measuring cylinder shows **5.6** mL
